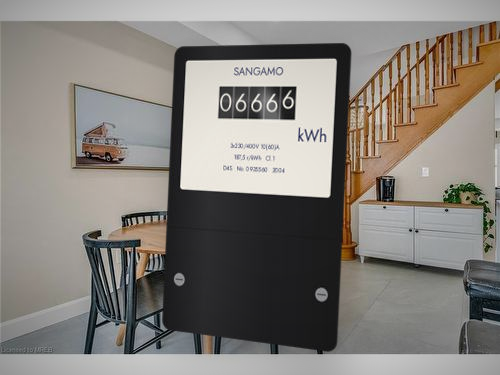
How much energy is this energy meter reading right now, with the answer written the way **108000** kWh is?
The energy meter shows **6666** kWh
